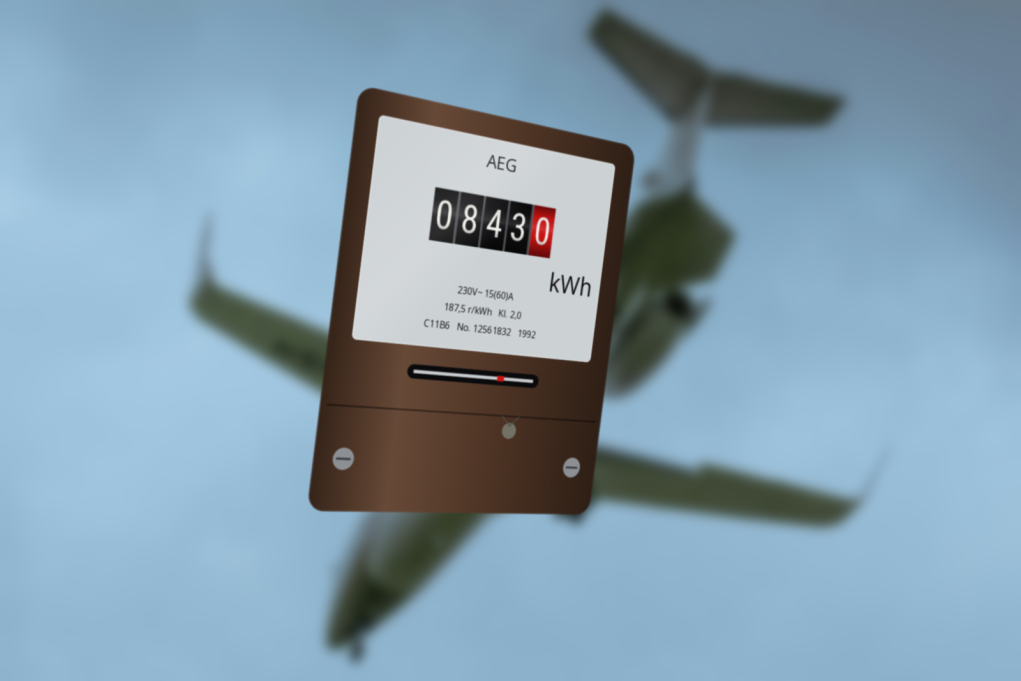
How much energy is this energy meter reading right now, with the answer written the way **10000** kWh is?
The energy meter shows **843.0** kWh
